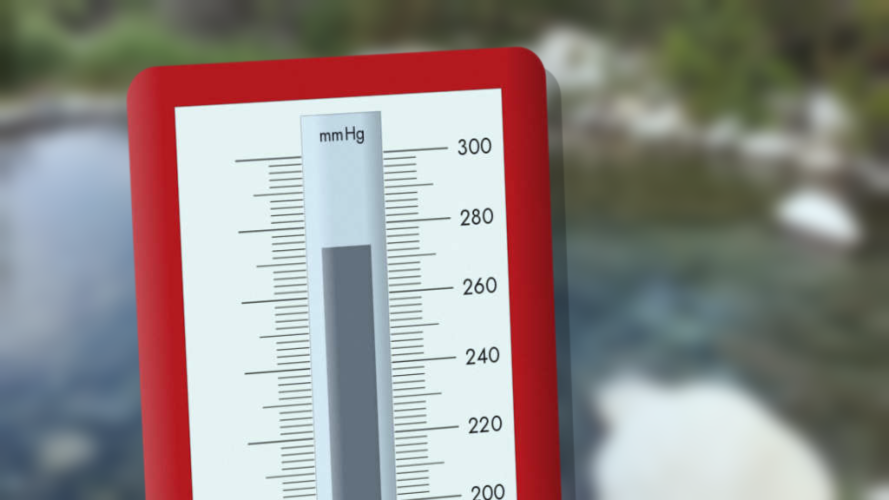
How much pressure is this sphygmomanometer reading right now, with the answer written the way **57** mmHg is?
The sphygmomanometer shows **274** mmHg
